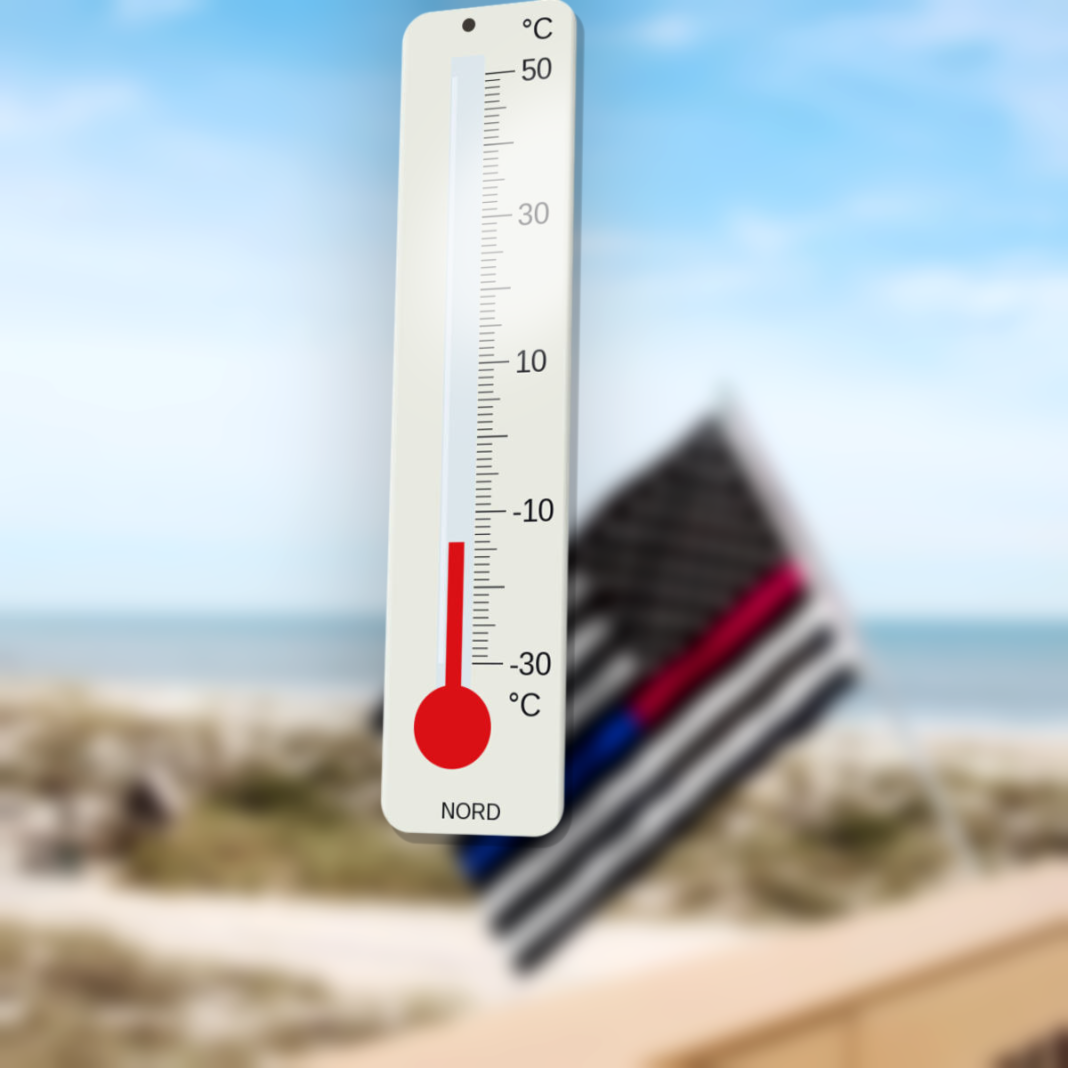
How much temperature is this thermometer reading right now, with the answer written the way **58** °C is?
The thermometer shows **-14** °C
